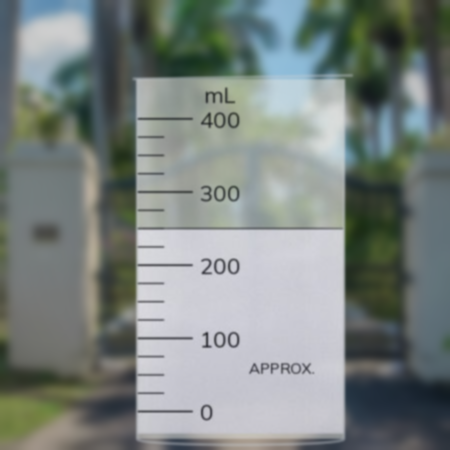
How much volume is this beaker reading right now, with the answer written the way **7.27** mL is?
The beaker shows **250** mL
